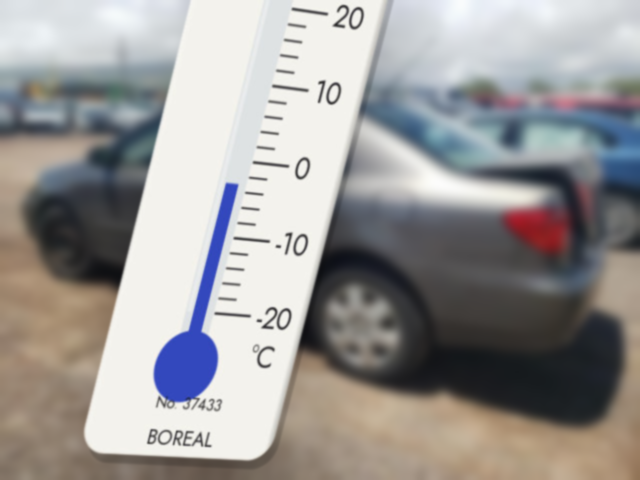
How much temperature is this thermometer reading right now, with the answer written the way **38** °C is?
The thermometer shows **-3** °C
